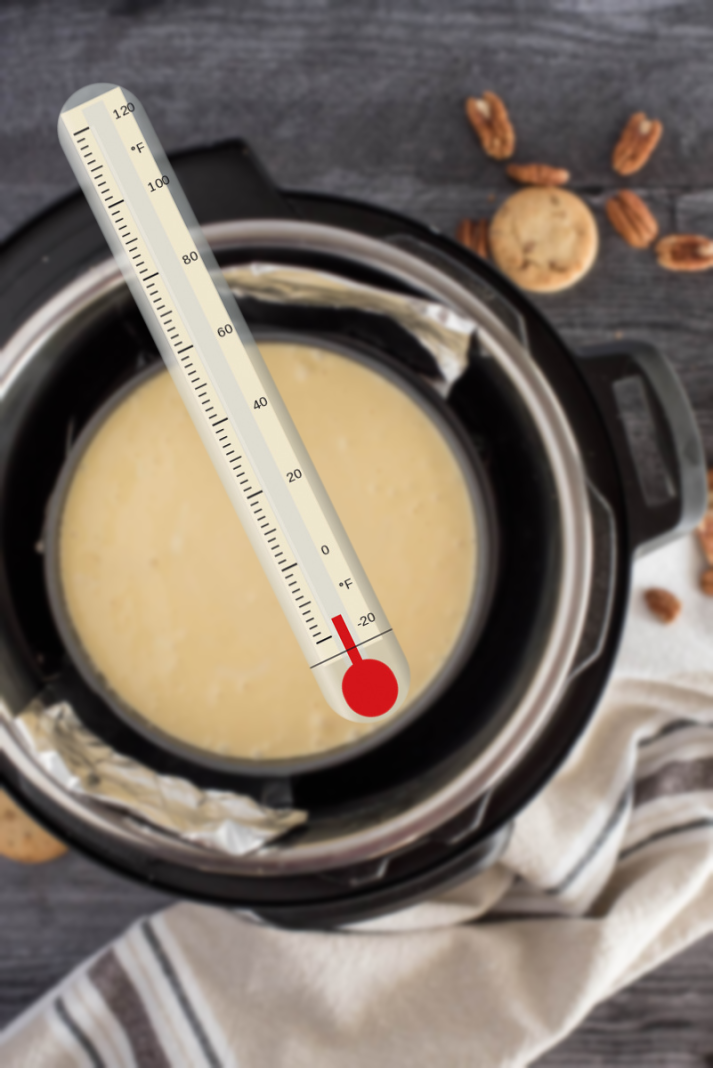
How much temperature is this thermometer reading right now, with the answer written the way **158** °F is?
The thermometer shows **-16** °F
